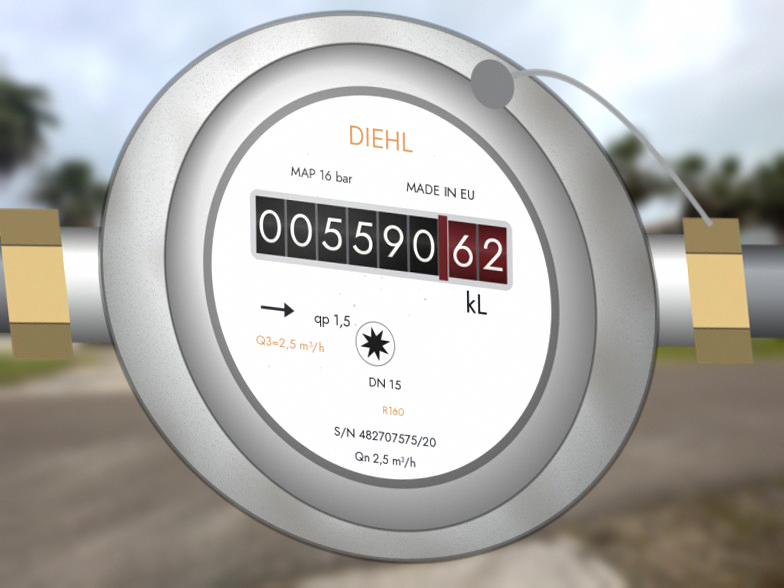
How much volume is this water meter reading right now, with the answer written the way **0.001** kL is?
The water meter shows **5590.62** kL
